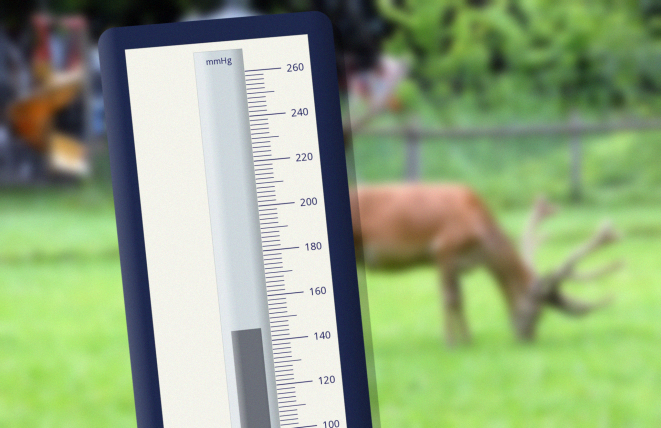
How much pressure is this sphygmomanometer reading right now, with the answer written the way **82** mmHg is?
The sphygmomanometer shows **146** mmHg
